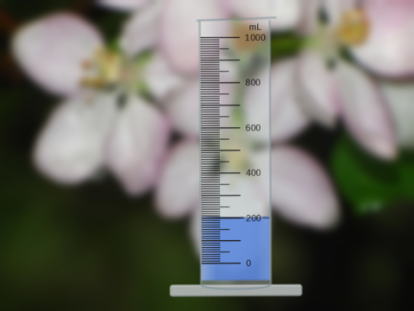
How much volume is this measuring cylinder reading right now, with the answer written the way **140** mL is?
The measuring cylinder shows **200** mL
